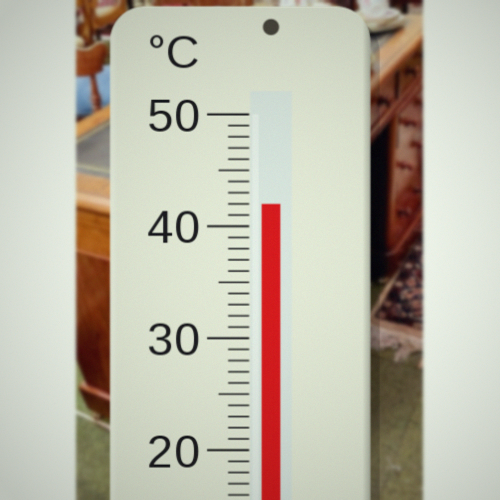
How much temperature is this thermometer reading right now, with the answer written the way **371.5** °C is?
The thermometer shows **42** °C
